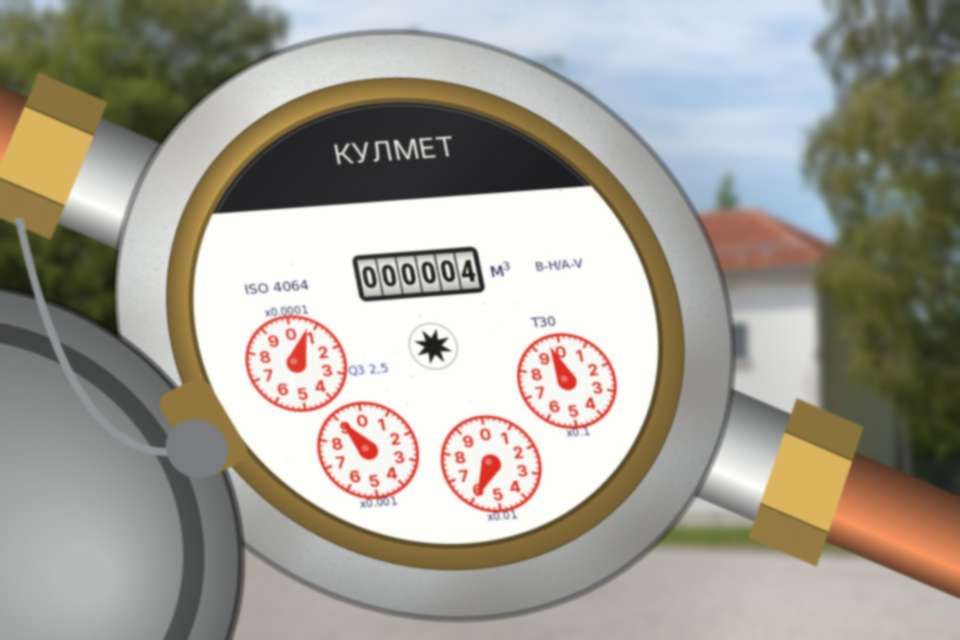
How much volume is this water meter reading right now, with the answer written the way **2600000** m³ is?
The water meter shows **3.9590** m³
